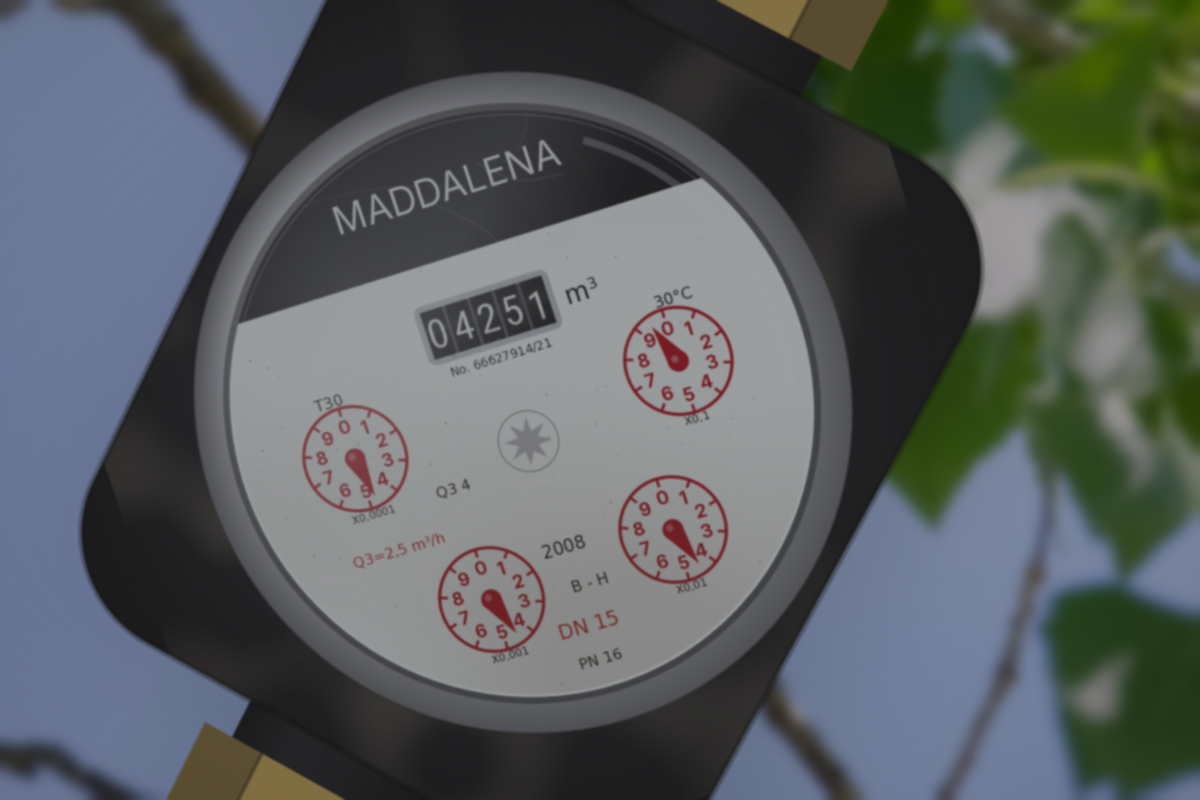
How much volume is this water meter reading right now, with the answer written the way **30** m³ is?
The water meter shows **4250.9444** m³
